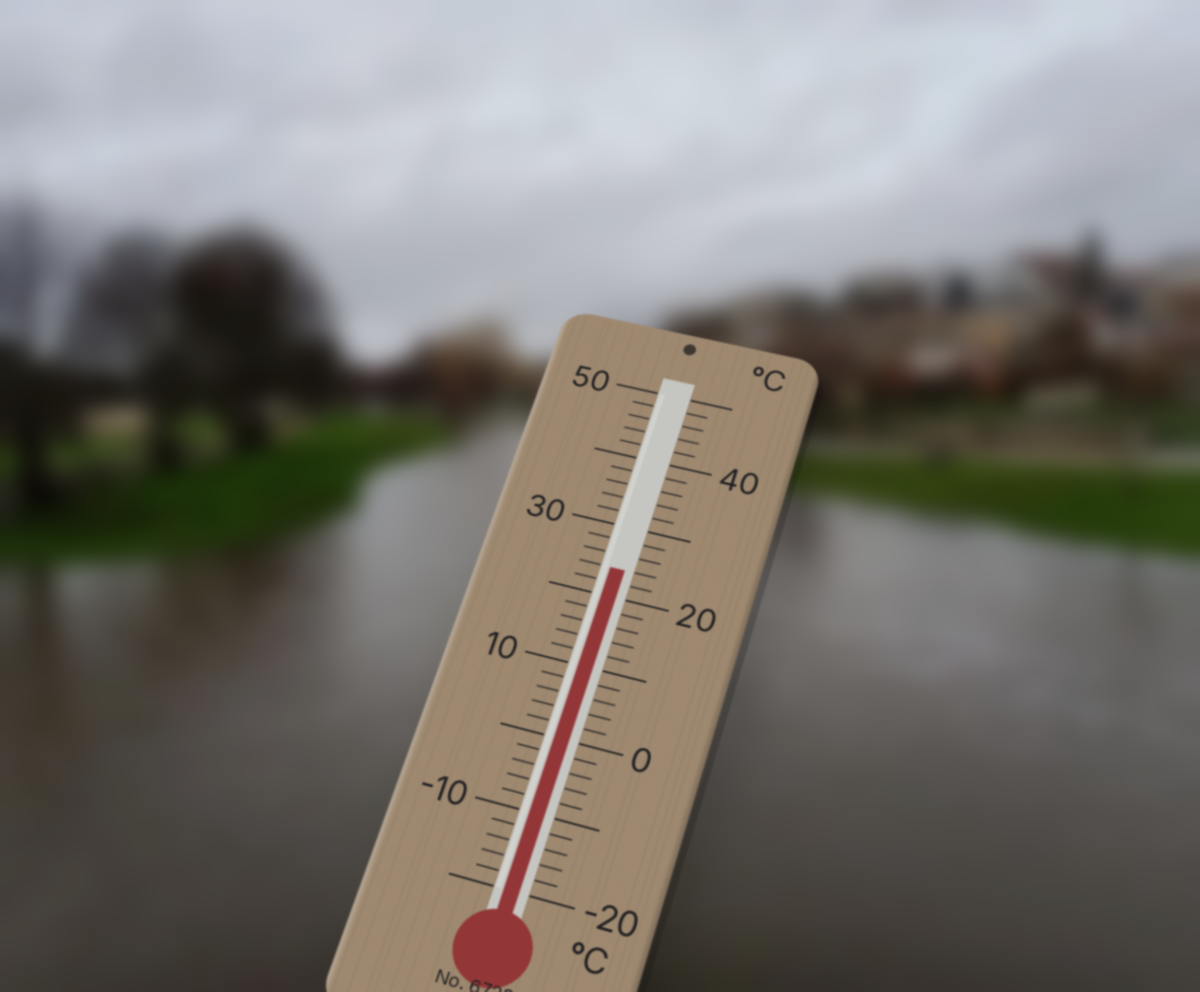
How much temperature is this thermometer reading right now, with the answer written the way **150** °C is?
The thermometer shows **24** °C
